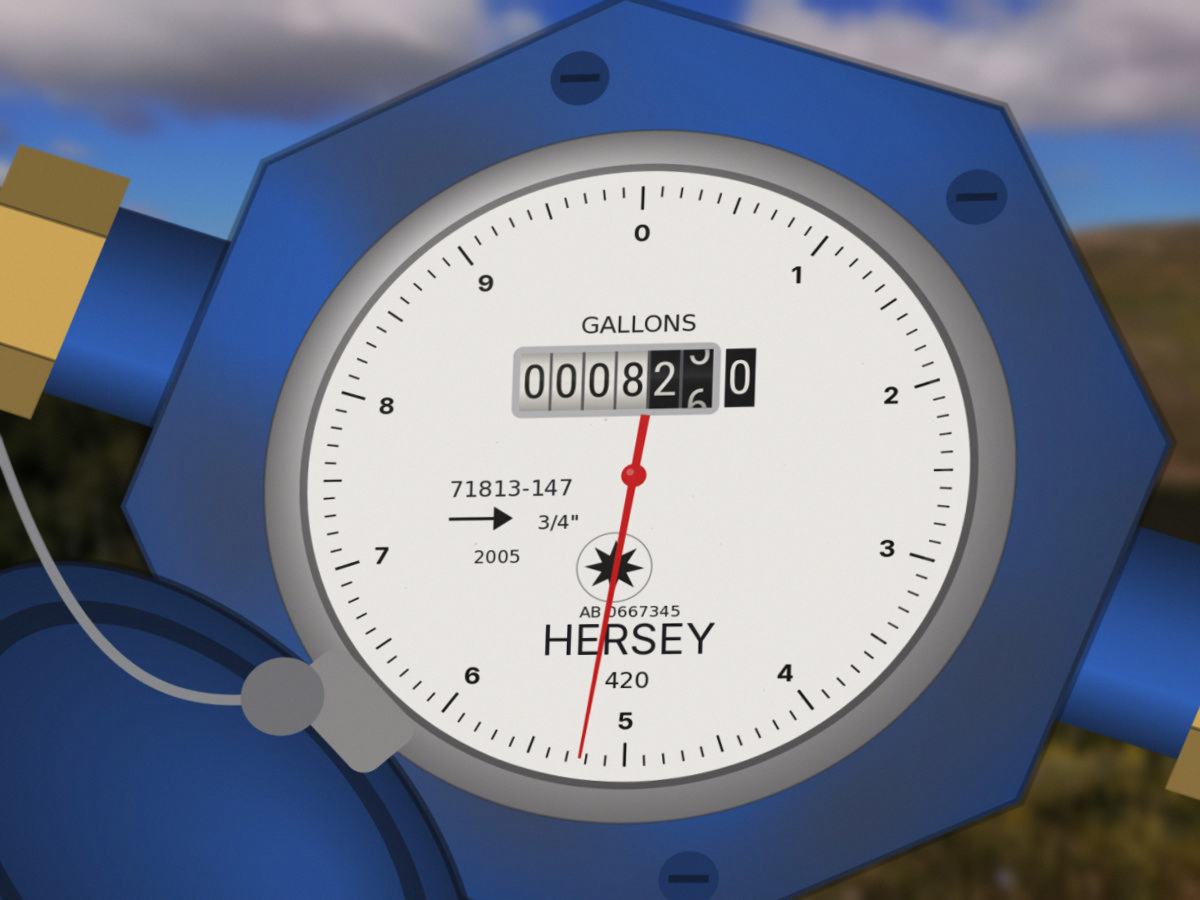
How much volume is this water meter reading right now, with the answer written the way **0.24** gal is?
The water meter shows **8255.2** gal
